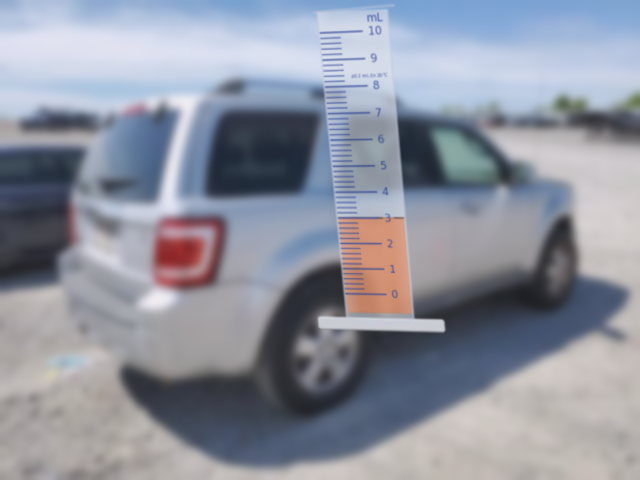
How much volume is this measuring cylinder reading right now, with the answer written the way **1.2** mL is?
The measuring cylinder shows **3** mL
